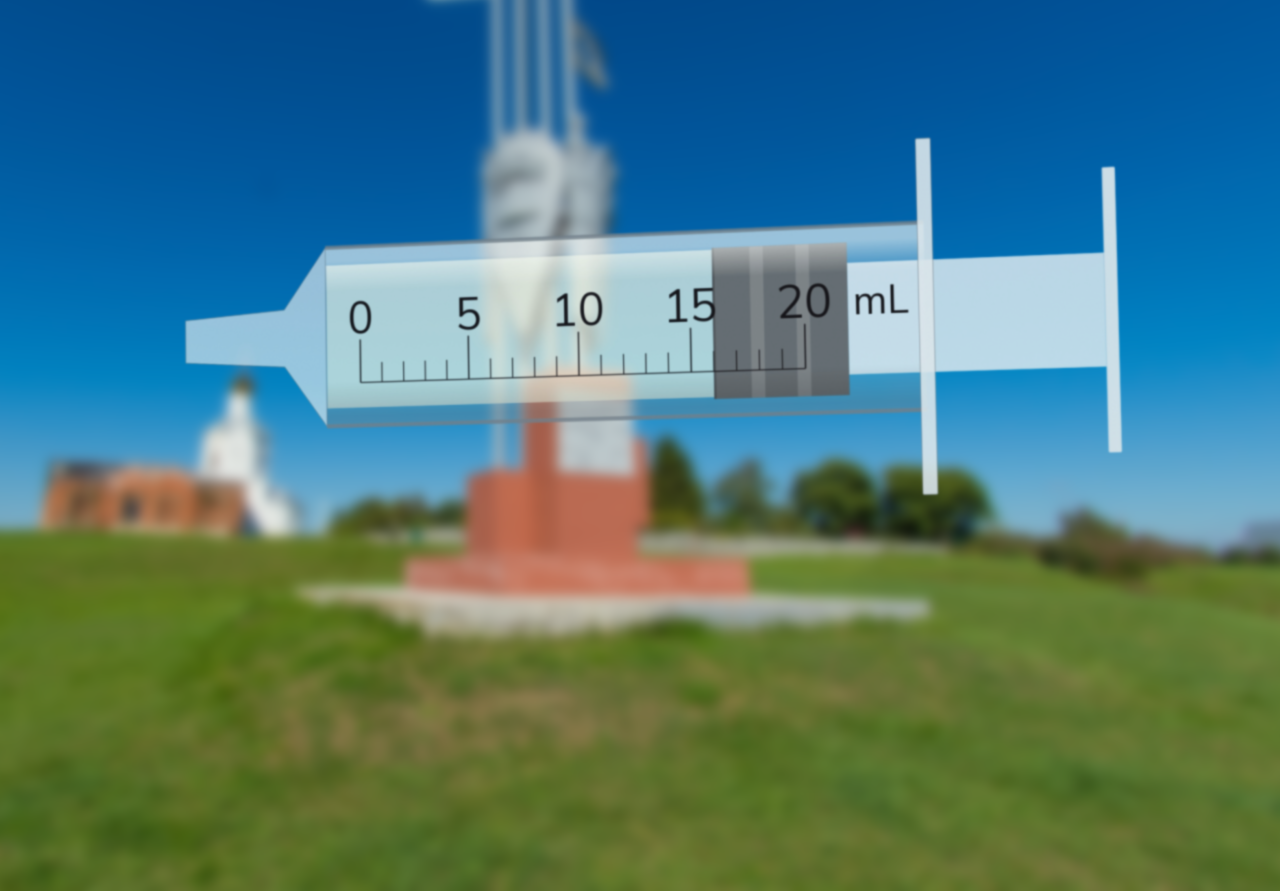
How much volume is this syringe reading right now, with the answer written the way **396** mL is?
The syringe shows **16** mL
